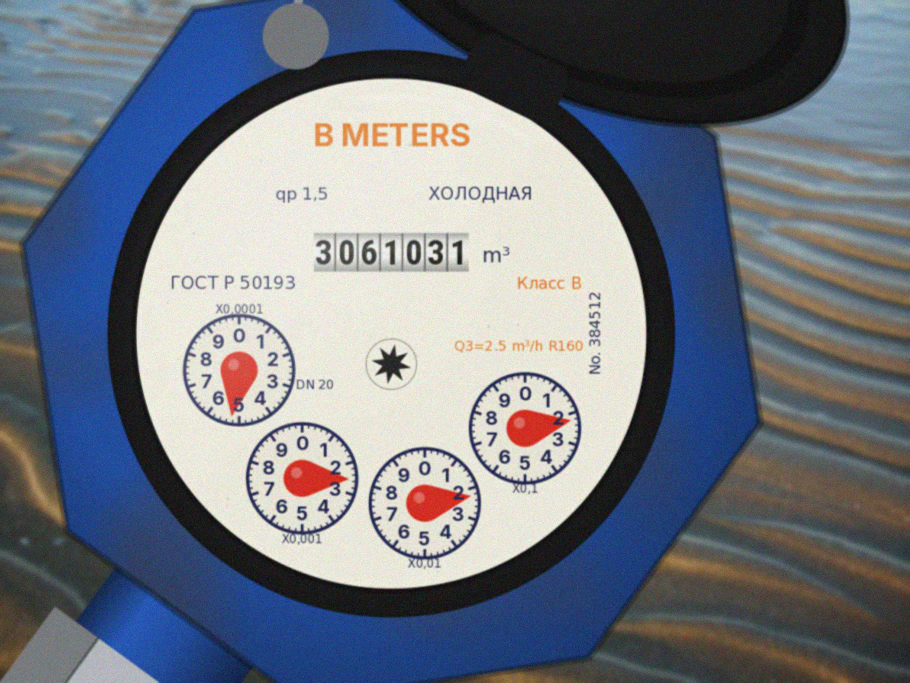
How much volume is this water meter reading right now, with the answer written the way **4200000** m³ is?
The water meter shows **3061031.2225** m³
